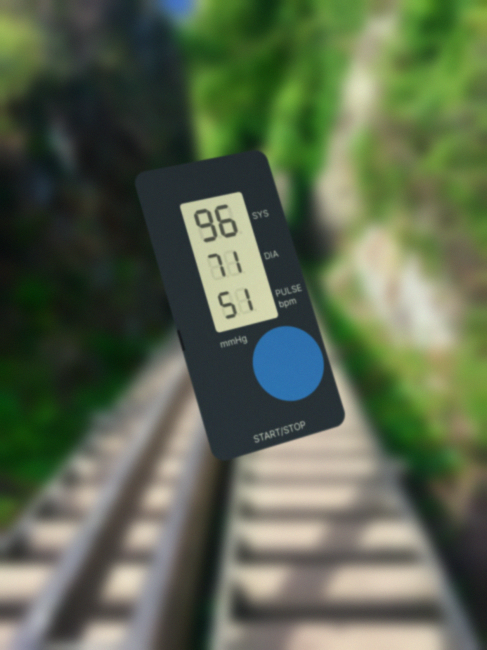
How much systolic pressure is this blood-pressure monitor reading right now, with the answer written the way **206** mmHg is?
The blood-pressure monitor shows **96** mmHg
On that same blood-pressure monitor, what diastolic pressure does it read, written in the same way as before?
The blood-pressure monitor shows **71** mmHg
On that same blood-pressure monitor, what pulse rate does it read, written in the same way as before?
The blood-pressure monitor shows **51** bpm
